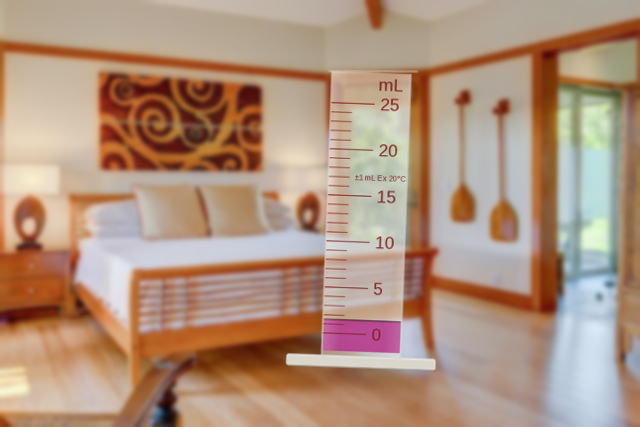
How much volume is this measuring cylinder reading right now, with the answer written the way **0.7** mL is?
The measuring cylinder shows **1.5** mL
